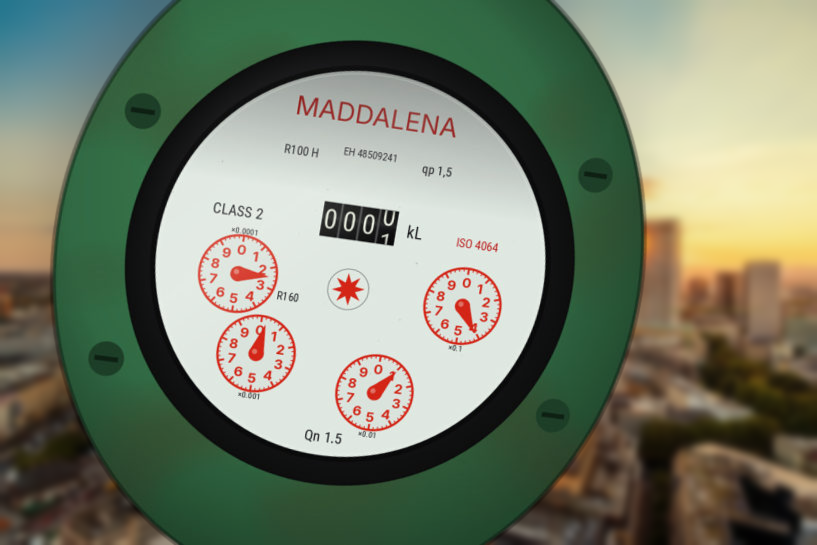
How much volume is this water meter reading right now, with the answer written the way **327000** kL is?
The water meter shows **0.4102** kL
